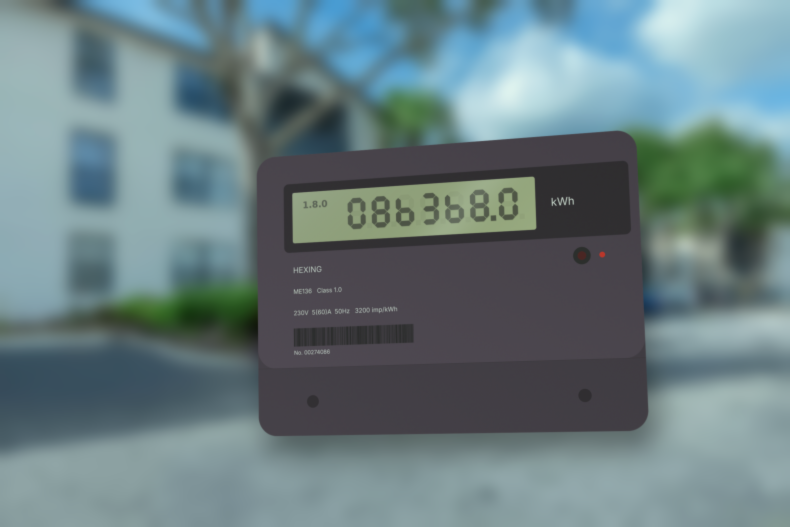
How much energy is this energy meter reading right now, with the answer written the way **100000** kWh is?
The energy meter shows **86368.0** kWh
